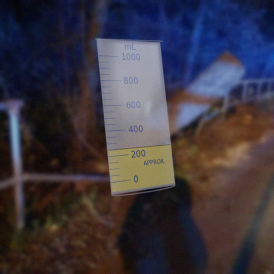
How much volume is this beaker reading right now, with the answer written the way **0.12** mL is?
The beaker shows **250** mL
